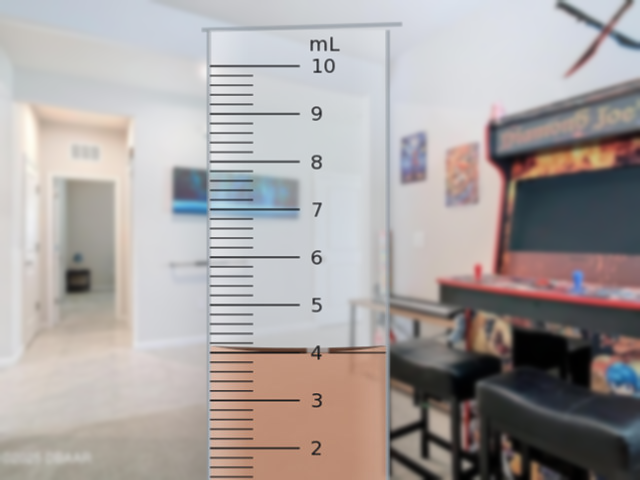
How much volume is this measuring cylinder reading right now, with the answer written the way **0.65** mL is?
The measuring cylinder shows **4** mL
